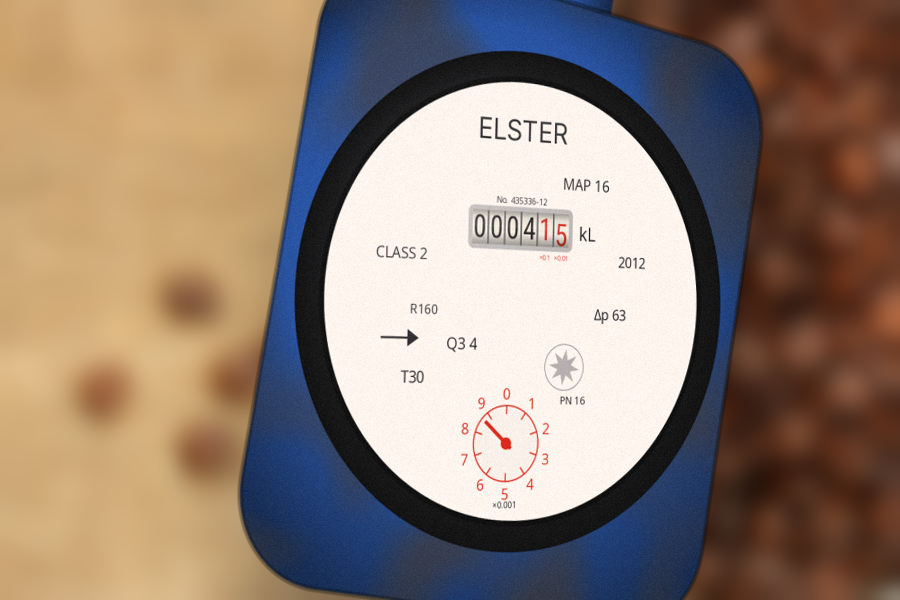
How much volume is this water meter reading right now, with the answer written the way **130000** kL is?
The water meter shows **4.148** kL
